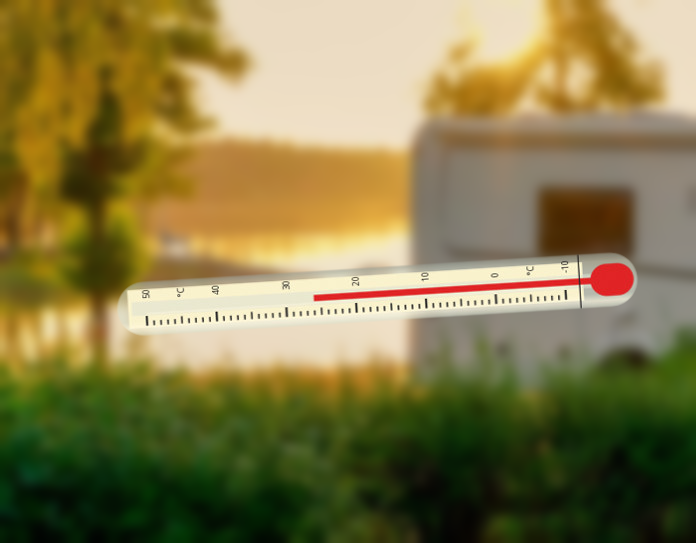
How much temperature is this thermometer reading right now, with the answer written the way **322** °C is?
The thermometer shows **26** °C
